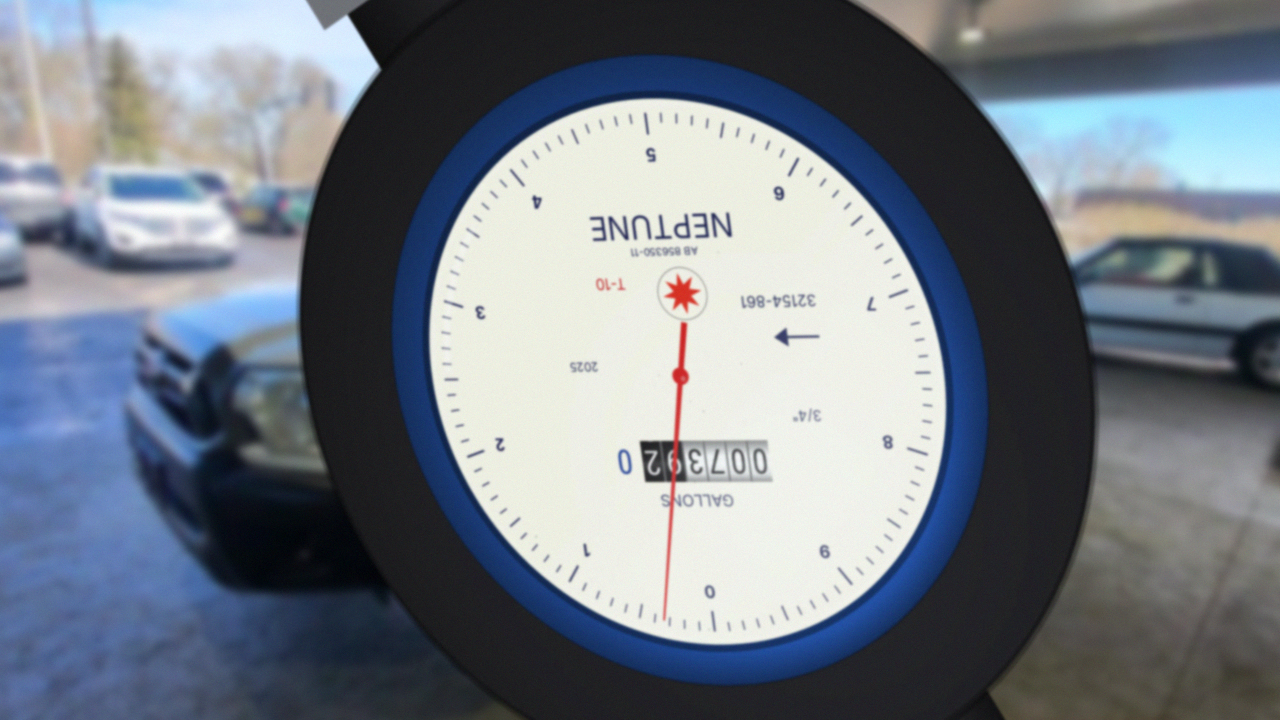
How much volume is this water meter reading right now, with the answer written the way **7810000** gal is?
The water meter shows **73920.3** gal
